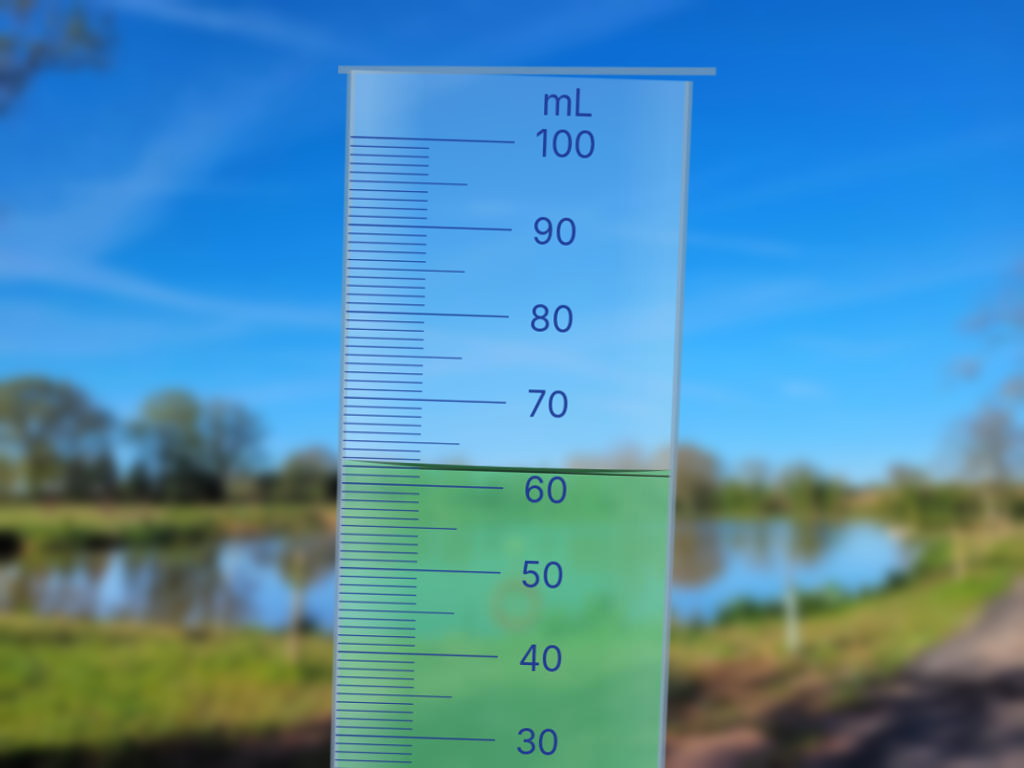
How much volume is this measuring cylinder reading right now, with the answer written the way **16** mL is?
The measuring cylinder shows **62** mL
